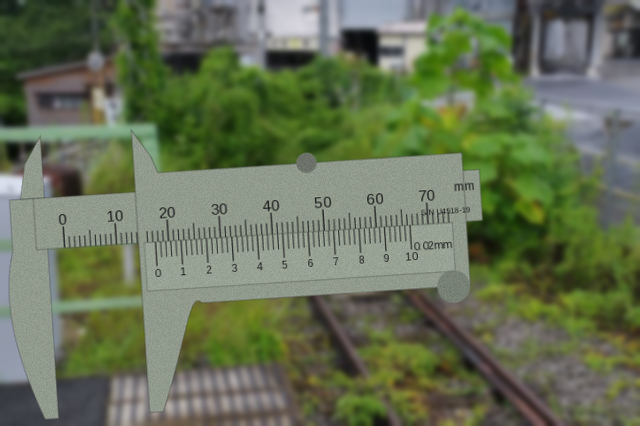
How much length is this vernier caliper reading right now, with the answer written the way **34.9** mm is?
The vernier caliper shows **17.5** mm
